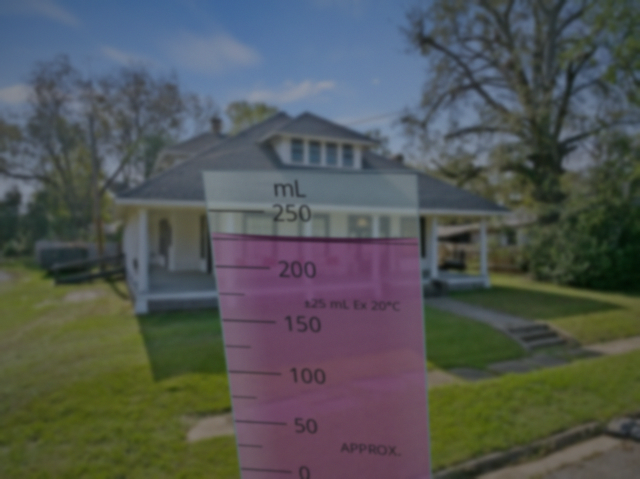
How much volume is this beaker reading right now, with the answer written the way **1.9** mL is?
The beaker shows **225** mL
